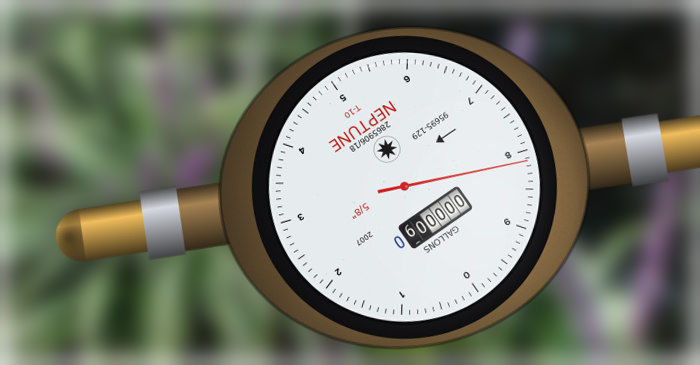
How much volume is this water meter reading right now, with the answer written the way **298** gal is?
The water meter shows **88.1** gal
